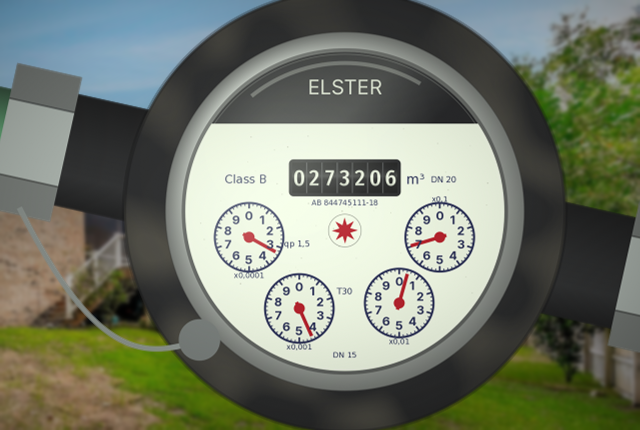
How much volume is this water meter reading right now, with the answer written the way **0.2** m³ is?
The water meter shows **273206.7043** m³
